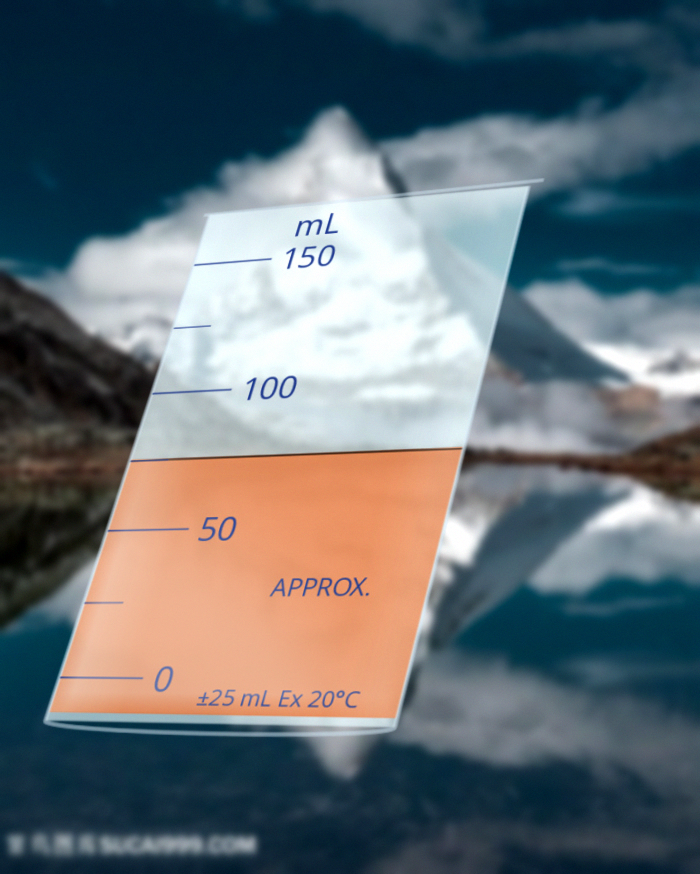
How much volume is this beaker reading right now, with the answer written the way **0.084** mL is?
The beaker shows **75** mL
